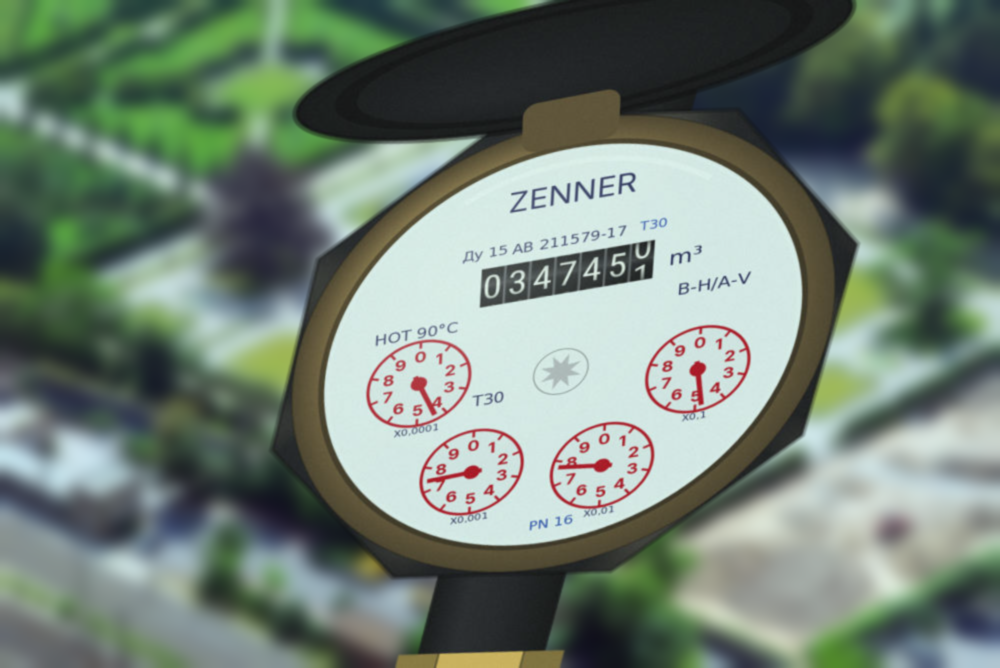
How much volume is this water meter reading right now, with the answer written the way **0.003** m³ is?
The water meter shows **347450.4774** m³
